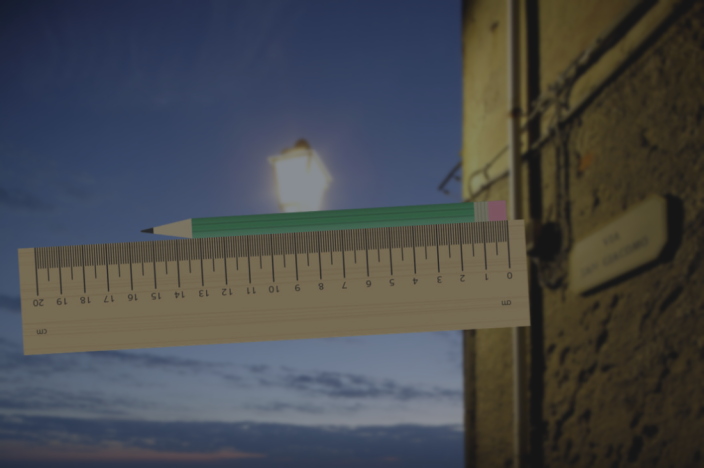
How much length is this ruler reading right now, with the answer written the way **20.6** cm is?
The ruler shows **15.5** cm
